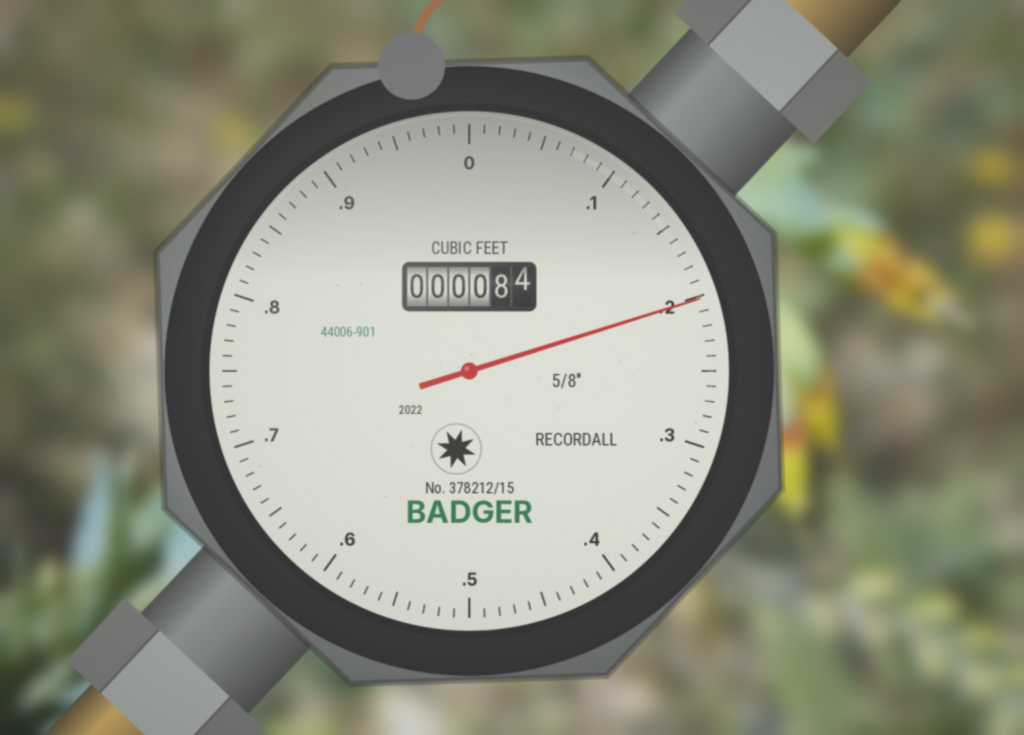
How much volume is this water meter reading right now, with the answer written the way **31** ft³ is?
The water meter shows **84.20** ft³
